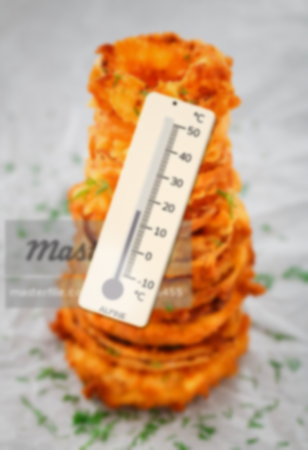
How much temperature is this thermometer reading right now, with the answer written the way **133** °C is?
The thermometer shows **15** °C
